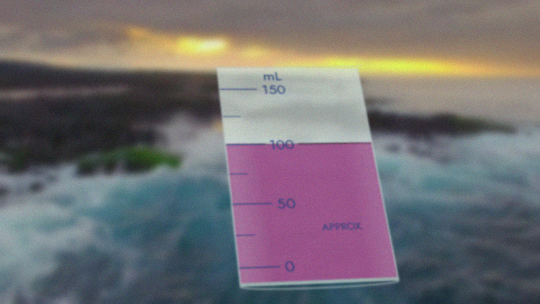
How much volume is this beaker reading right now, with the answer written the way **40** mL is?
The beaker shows **100** mL
